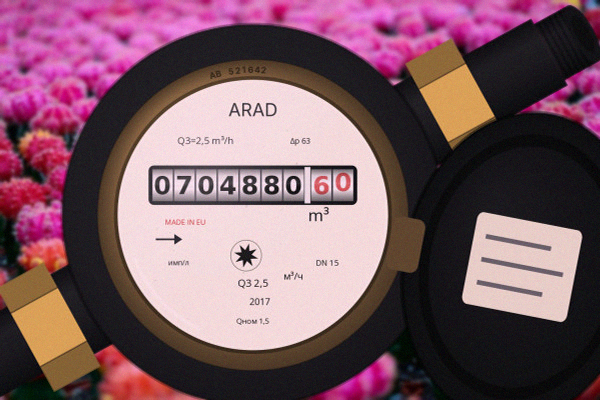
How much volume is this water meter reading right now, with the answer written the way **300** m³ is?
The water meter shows **704880.60** m³
